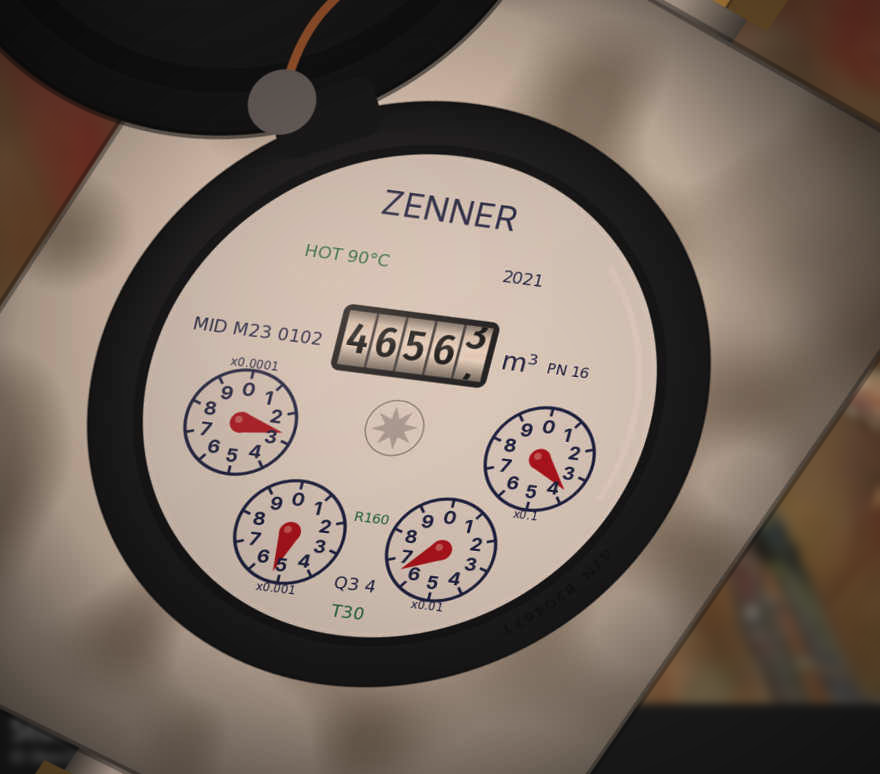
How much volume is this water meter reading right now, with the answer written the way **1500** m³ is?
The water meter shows **46563.3652** m³
